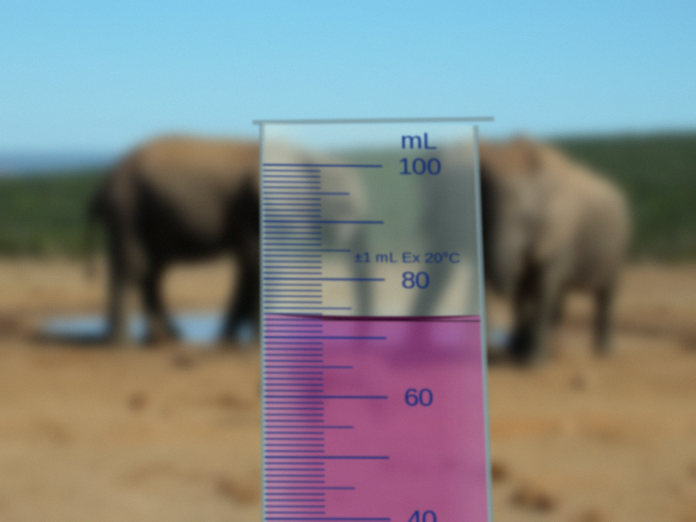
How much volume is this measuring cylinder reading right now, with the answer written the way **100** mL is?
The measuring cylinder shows **73** mL
